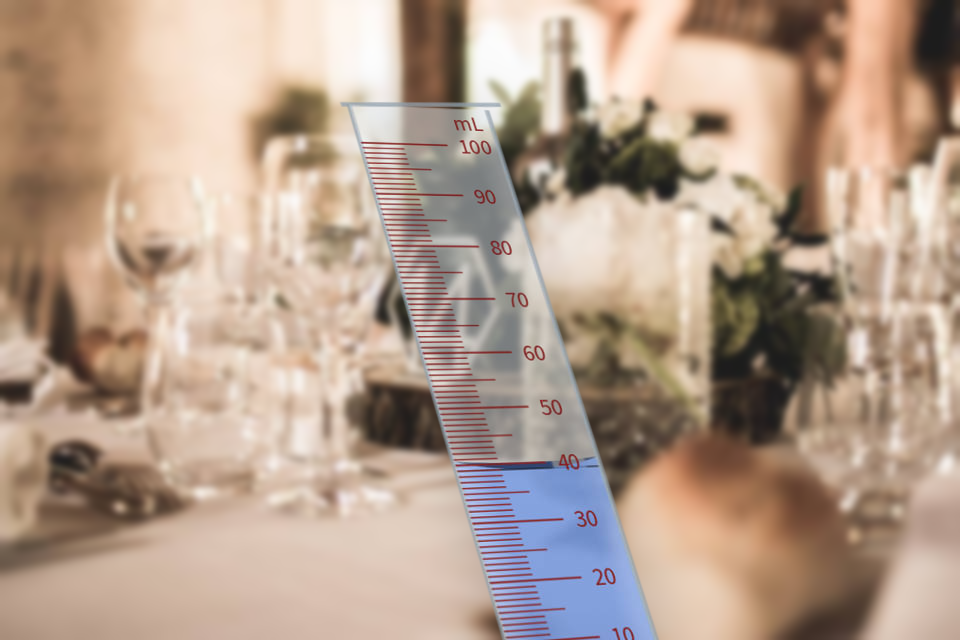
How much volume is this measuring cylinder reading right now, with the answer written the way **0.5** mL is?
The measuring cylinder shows **39** mL
